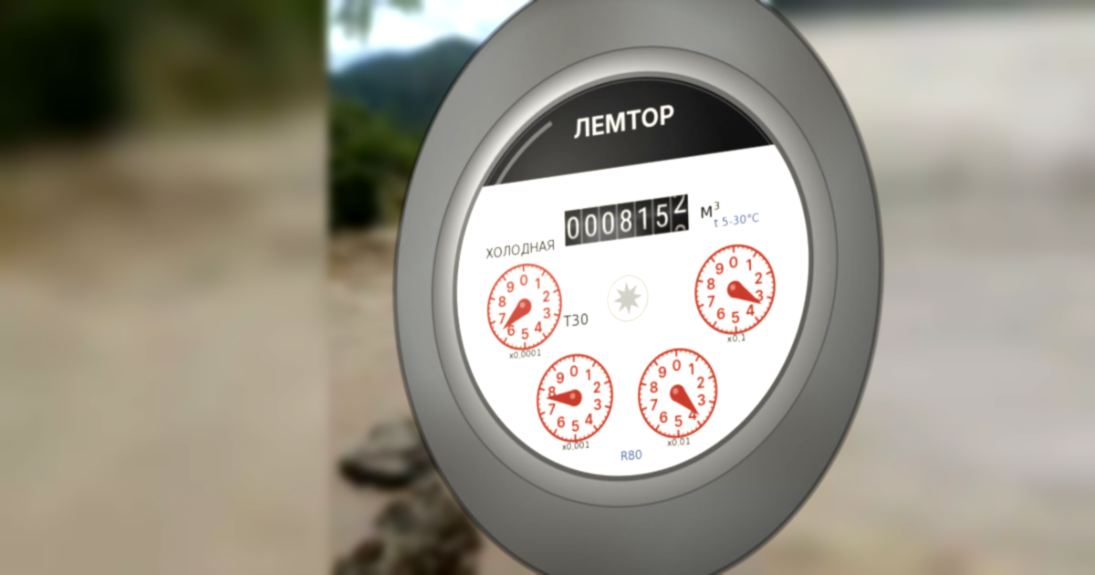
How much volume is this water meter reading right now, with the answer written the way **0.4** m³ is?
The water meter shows **8152.3376** m³
